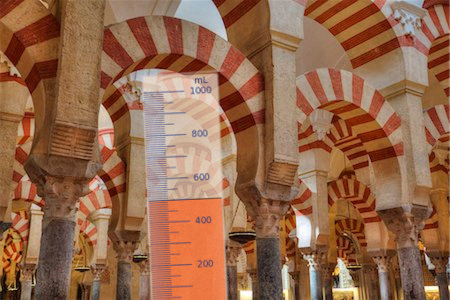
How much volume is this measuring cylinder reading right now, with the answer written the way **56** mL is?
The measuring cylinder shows **500** mL
